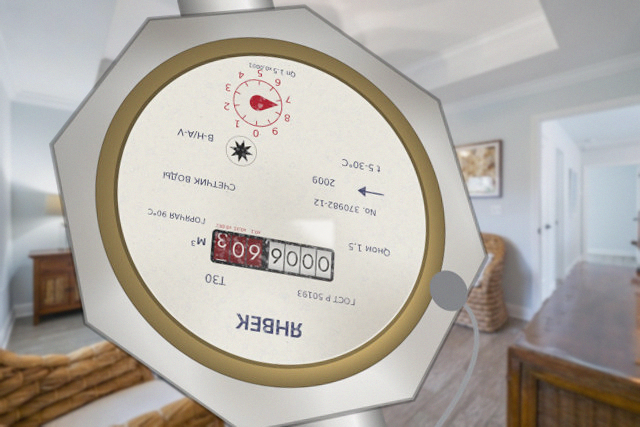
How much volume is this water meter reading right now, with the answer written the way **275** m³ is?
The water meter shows **6.6027** m³
